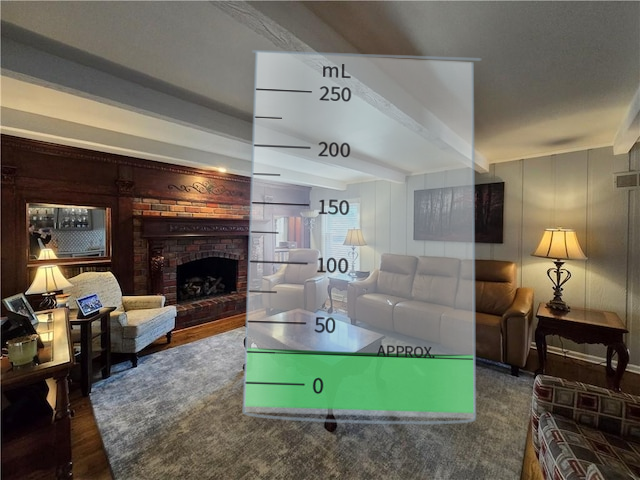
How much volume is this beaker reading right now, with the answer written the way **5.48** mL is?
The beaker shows **25** mL
